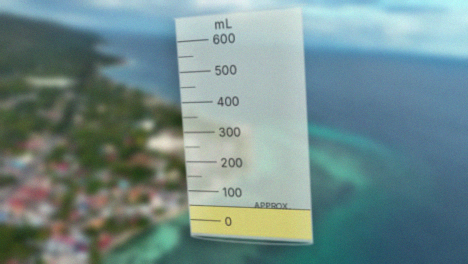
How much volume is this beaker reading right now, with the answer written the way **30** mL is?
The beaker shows **50** mL
